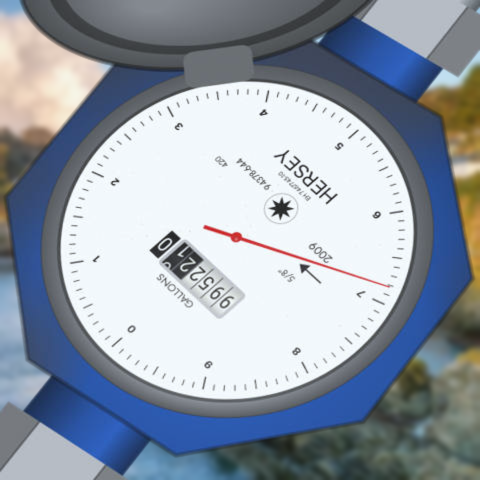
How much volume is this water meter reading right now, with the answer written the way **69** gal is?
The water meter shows **9952206.8** gal
